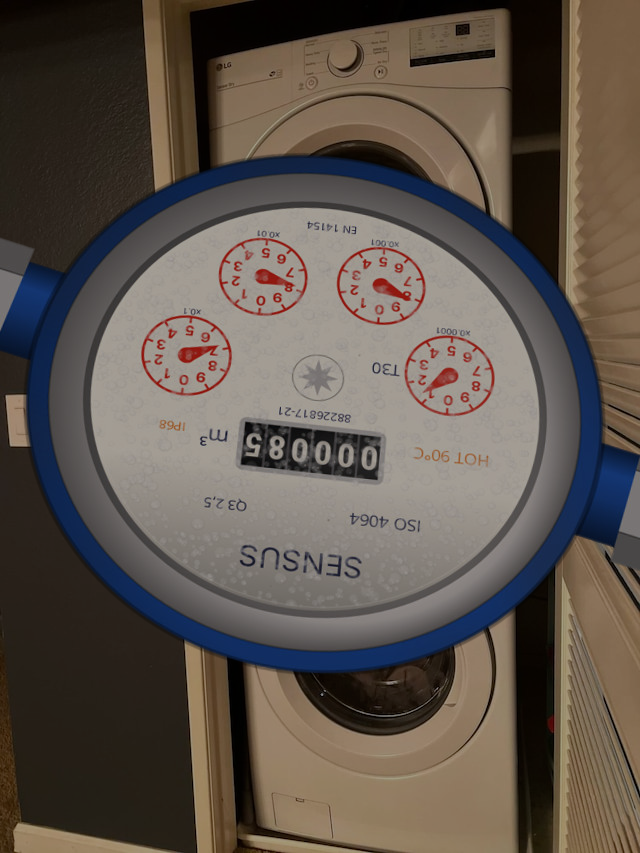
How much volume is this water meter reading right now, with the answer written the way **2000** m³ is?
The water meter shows **85.6781** m³
